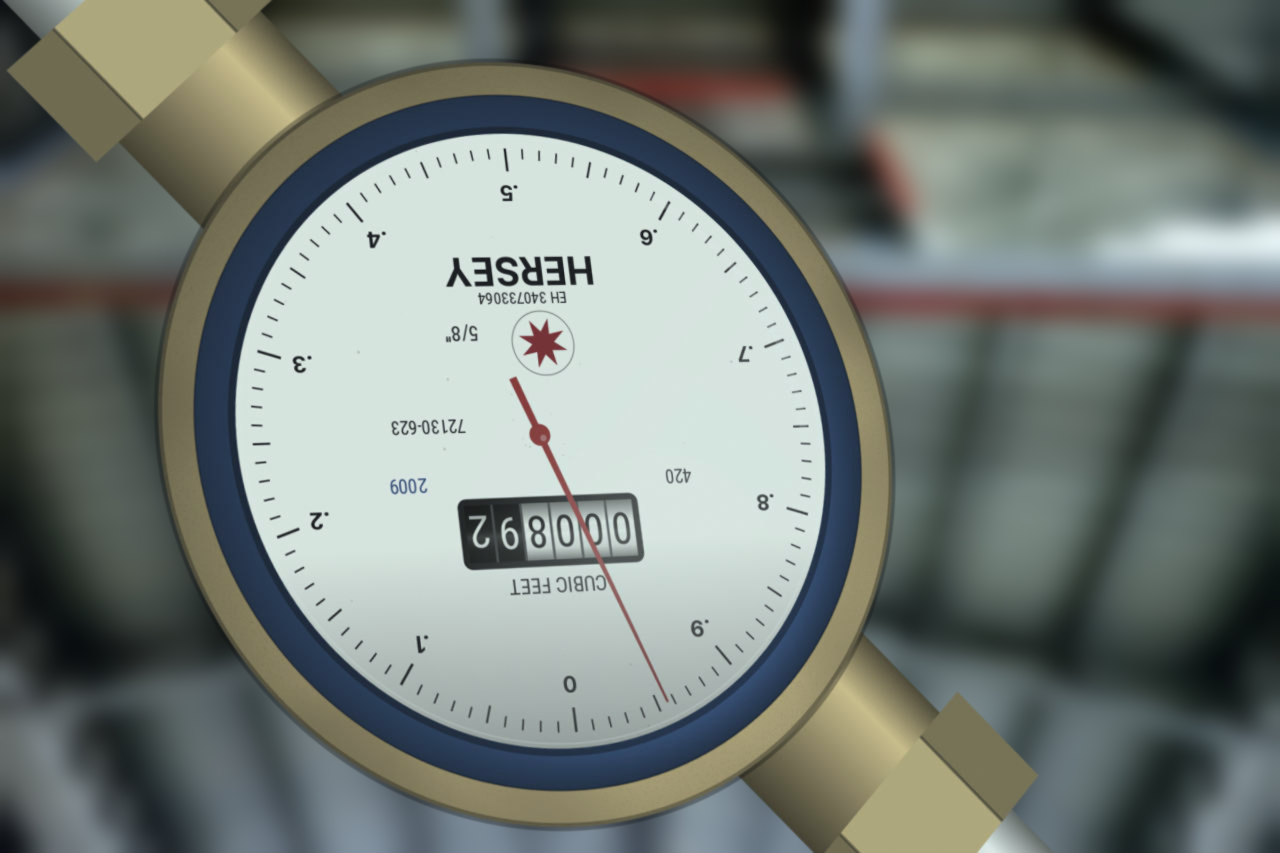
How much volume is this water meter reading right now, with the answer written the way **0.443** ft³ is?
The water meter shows **891.94** ft³
